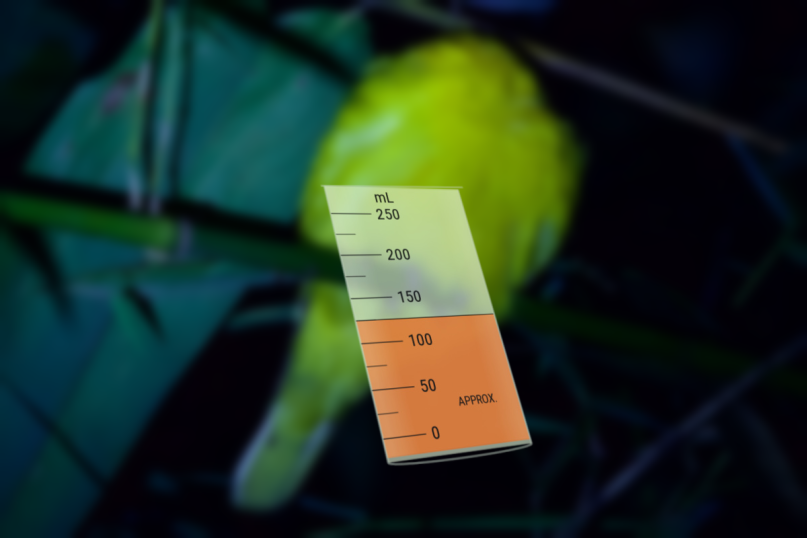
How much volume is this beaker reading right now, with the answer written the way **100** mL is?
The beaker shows **125** mL
